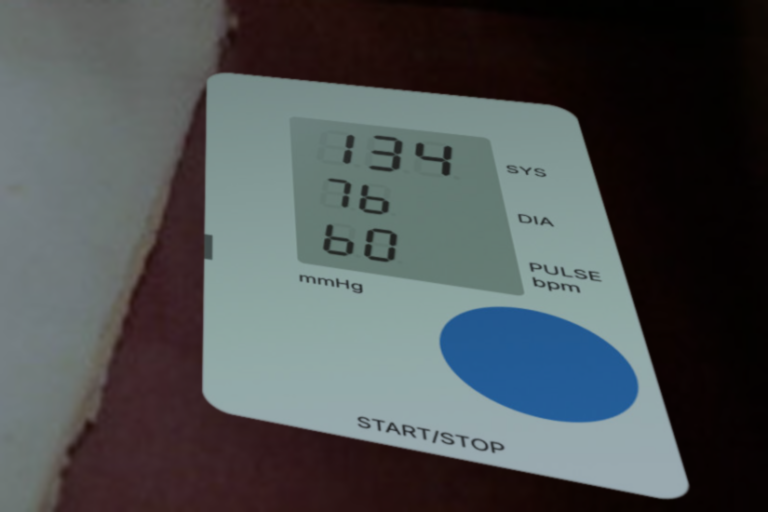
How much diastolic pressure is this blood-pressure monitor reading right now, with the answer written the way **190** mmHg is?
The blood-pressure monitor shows **76** mmHg
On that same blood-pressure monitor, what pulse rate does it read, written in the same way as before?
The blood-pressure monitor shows **60** bpm
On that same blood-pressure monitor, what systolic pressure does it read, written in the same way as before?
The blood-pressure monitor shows **134** mmHg
